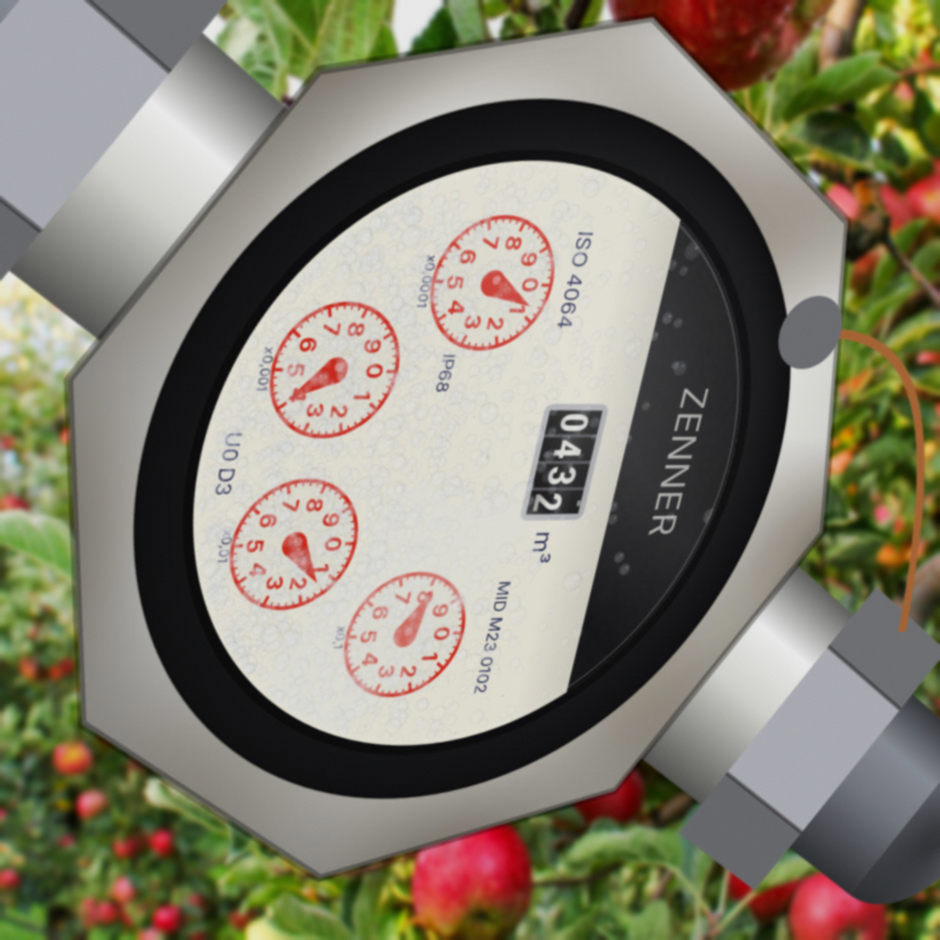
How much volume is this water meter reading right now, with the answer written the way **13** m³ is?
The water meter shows **431.8140** m³
